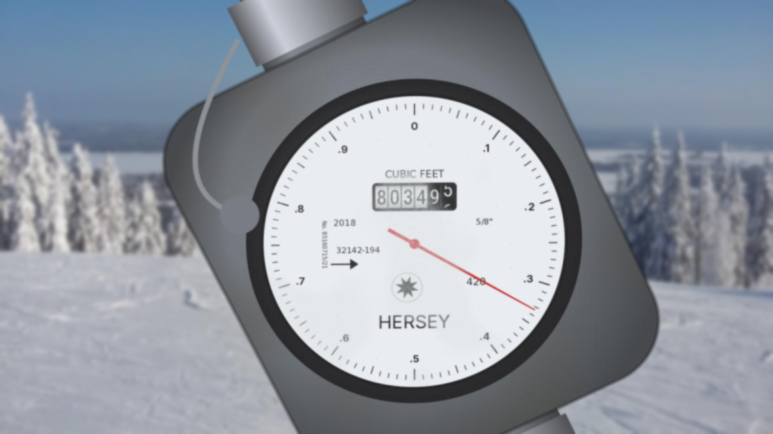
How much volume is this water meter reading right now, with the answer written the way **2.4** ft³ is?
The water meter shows **803495.33** ft³
